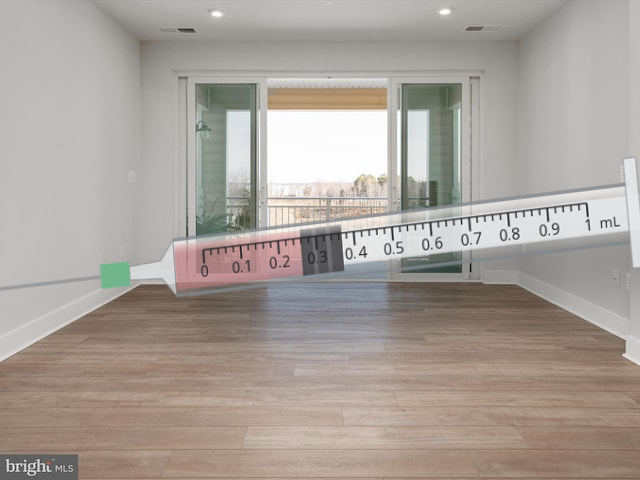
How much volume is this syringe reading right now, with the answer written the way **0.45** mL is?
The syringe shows **0.26** mL
